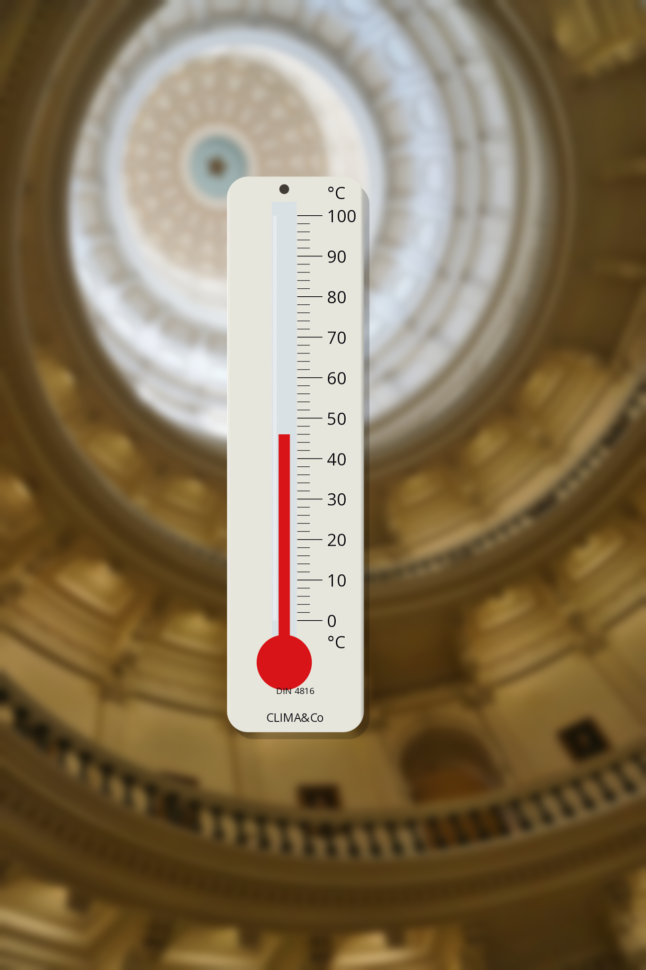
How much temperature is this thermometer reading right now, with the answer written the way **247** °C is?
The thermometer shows **46** °C
